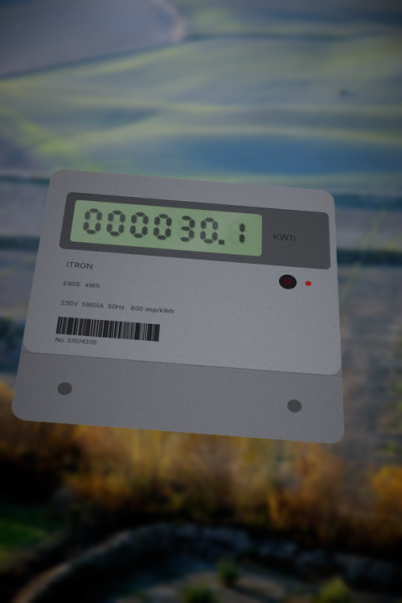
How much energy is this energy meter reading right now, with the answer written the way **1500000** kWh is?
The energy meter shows **30.1** kWh
